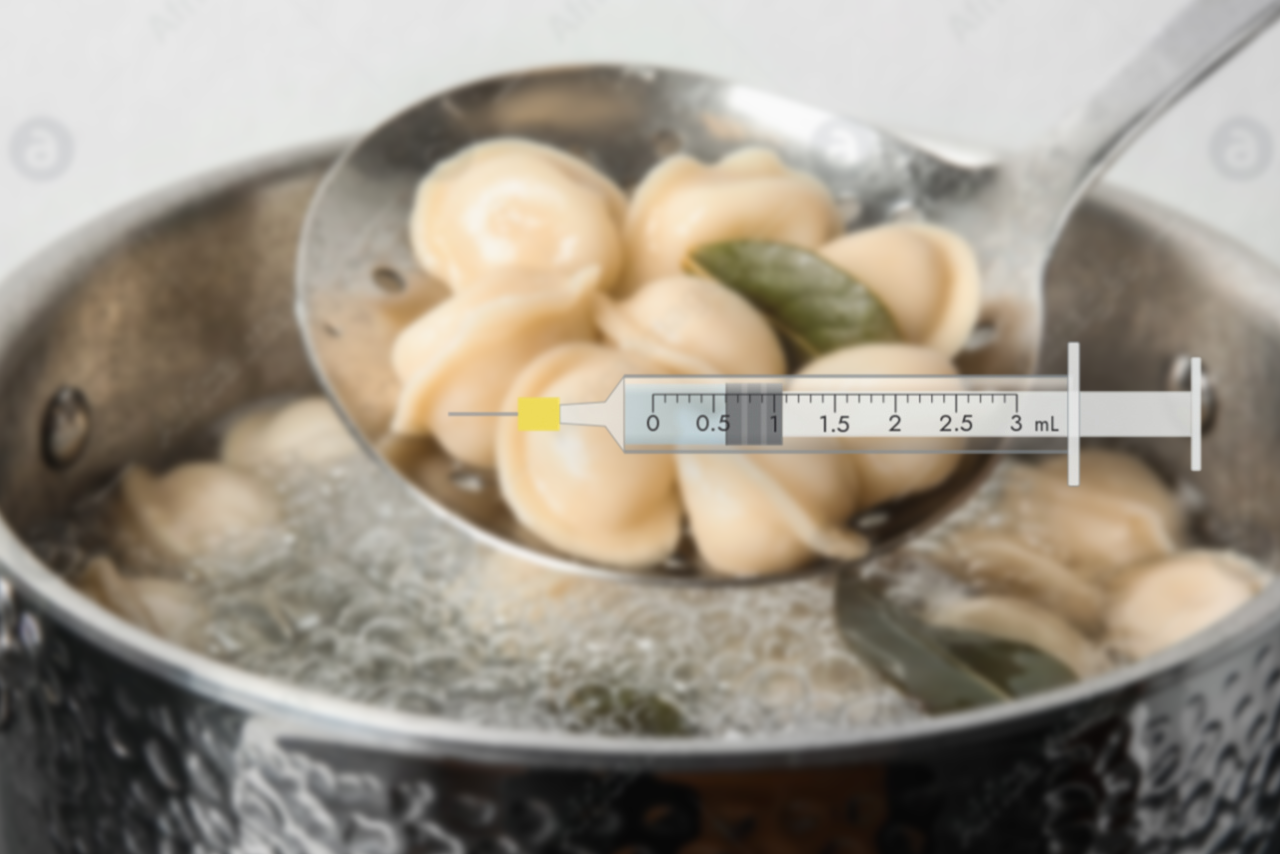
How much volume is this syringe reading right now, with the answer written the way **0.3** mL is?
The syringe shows **0.6** mL
